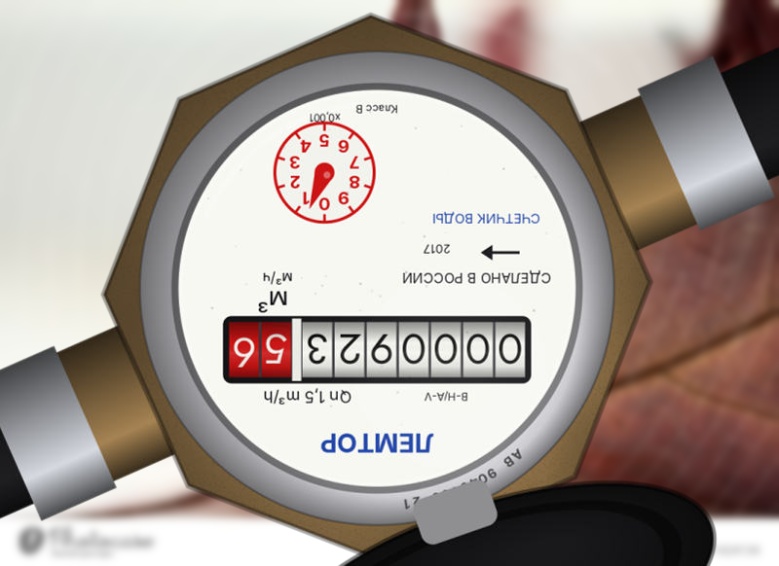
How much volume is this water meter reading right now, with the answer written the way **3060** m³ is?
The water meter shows **923.560** m³
